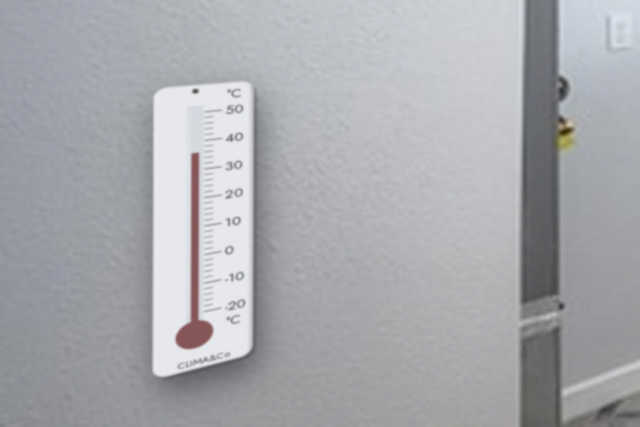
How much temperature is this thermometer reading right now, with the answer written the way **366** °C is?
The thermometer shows **36** °C
